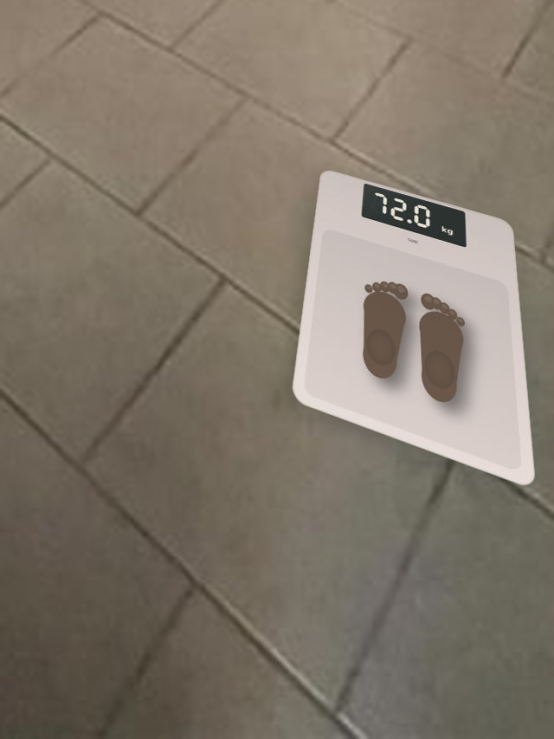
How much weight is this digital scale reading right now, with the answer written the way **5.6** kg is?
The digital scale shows **72.0** kg
